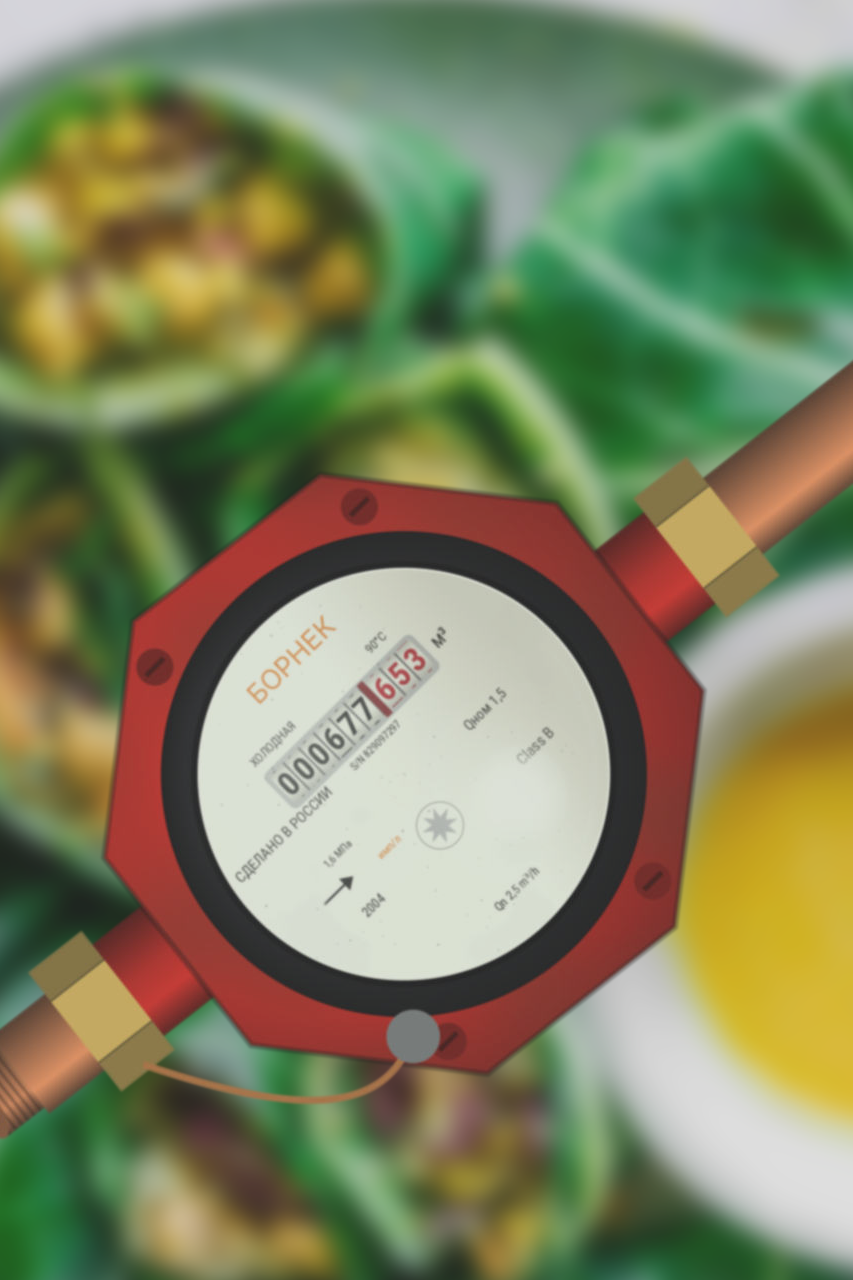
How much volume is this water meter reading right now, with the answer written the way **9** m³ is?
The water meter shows **677.653** m³
